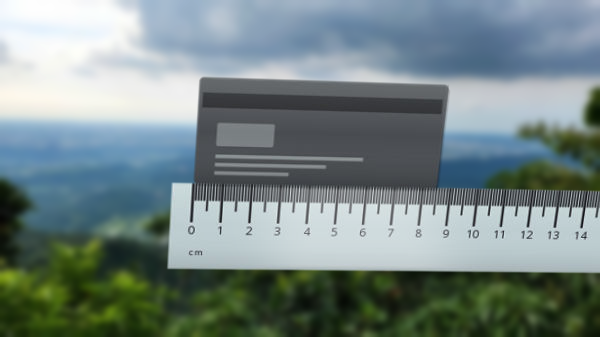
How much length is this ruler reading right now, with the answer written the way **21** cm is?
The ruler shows **8.5** cm
